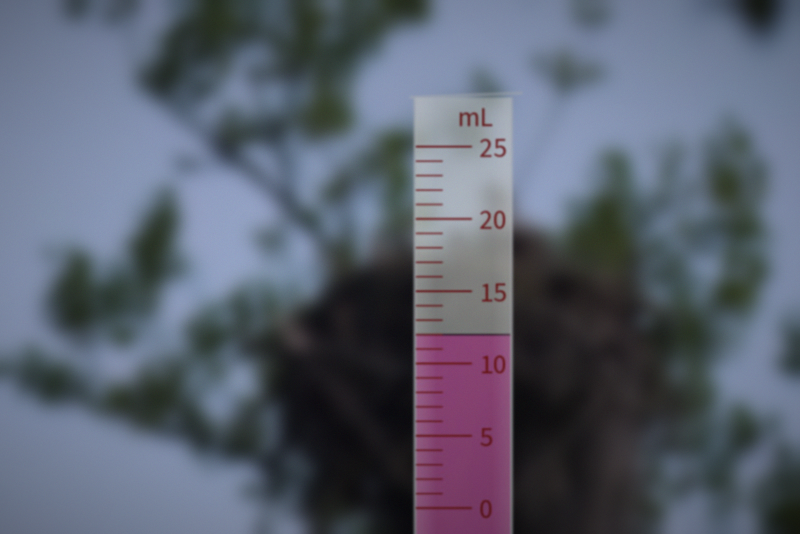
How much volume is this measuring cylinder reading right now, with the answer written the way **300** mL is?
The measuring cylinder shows **12** mL
